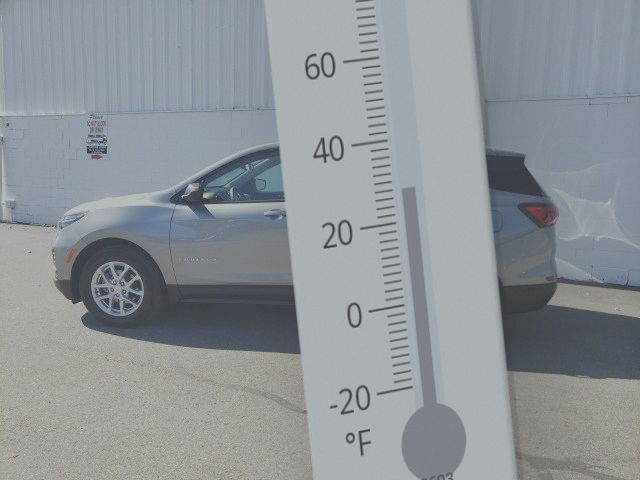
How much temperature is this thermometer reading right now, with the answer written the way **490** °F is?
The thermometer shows **28** °F
